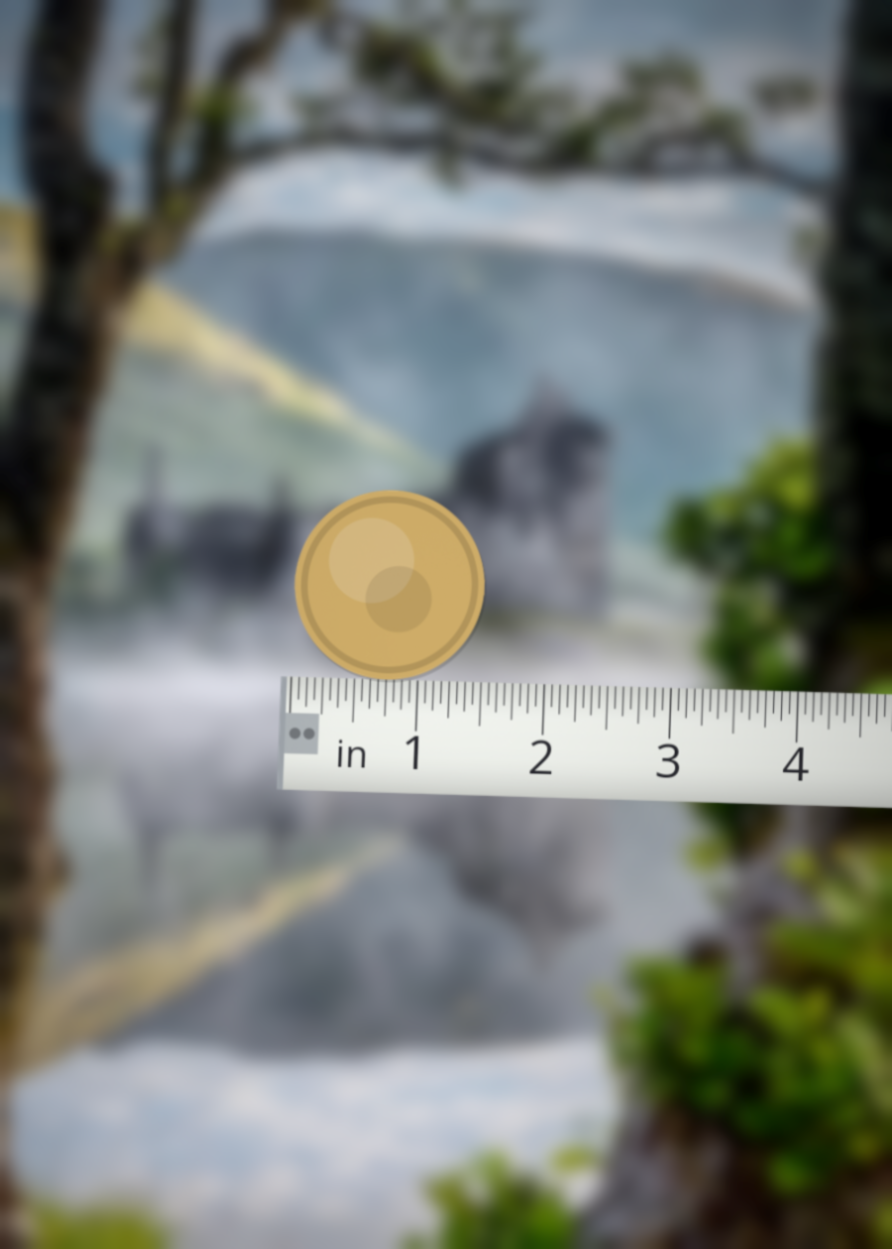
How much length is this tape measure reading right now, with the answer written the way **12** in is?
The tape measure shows **1.5** in
